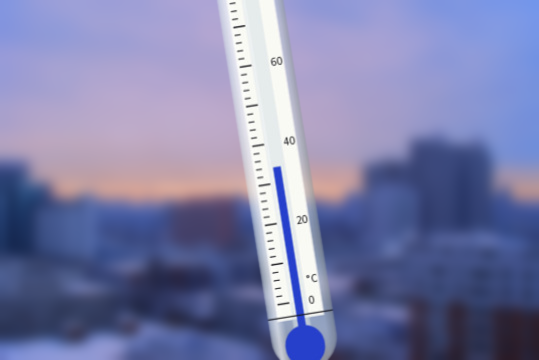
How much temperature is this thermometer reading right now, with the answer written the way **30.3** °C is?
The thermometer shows **34** °C
